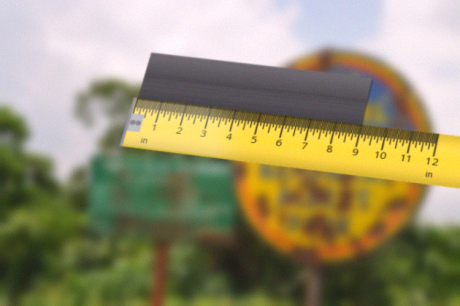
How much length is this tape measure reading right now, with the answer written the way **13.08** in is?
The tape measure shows **9** in
